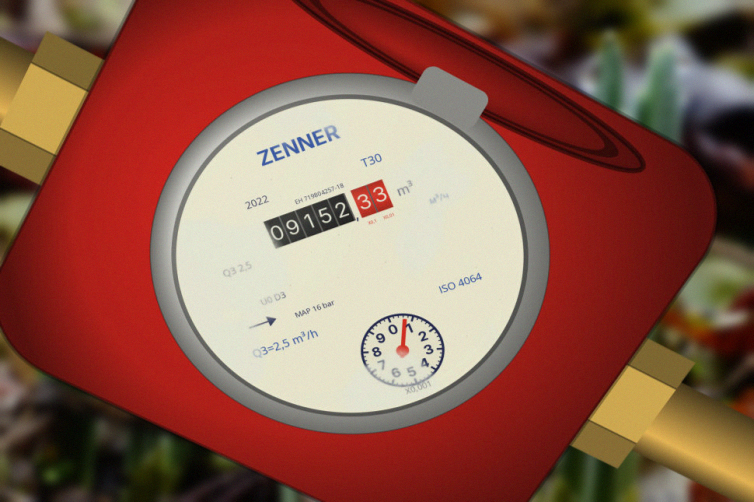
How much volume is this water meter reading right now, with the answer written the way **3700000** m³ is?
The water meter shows **9152.330** m³
